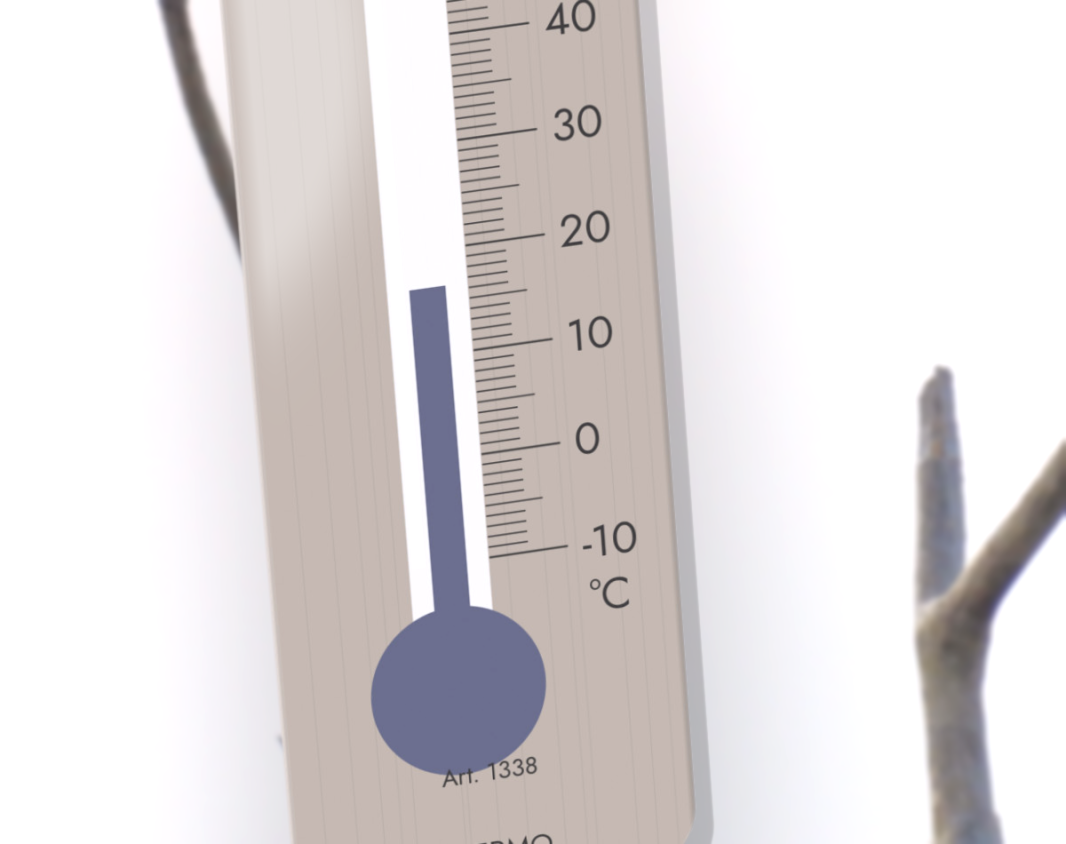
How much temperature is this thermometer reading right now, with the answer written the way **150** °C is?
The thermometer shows **16.5** °C
